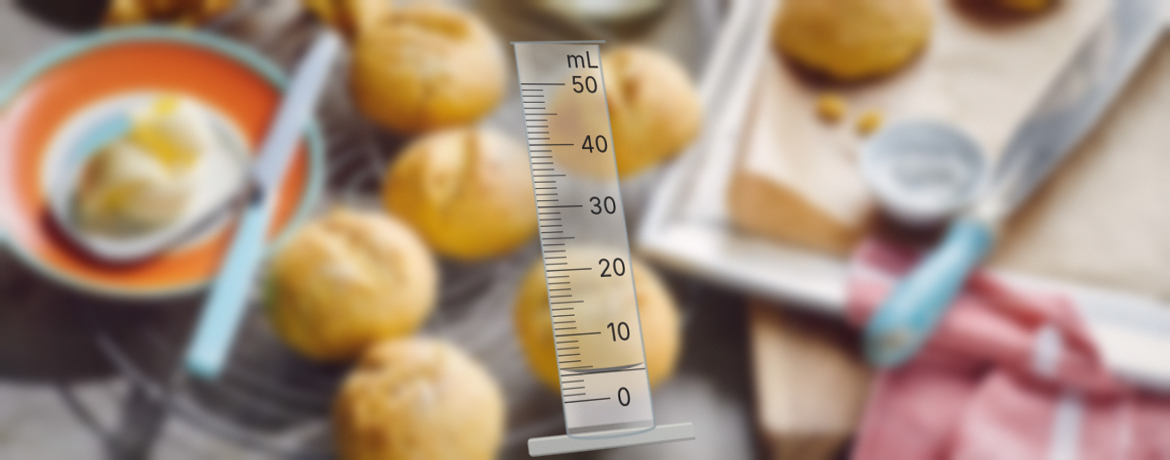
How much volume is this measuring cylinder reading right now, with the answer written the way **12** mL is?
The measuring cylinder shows **4** mL
